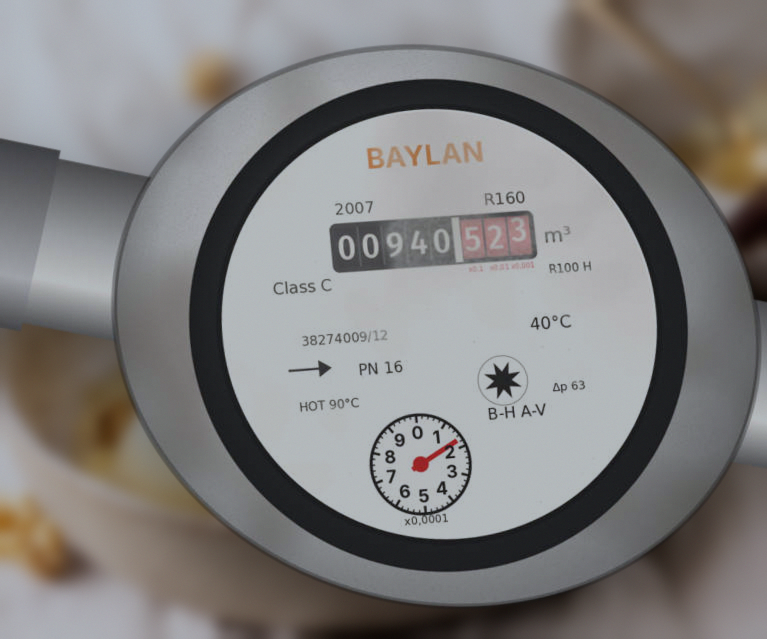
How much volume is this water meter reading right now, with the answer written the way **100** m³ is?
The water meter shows **940.5231** m³
